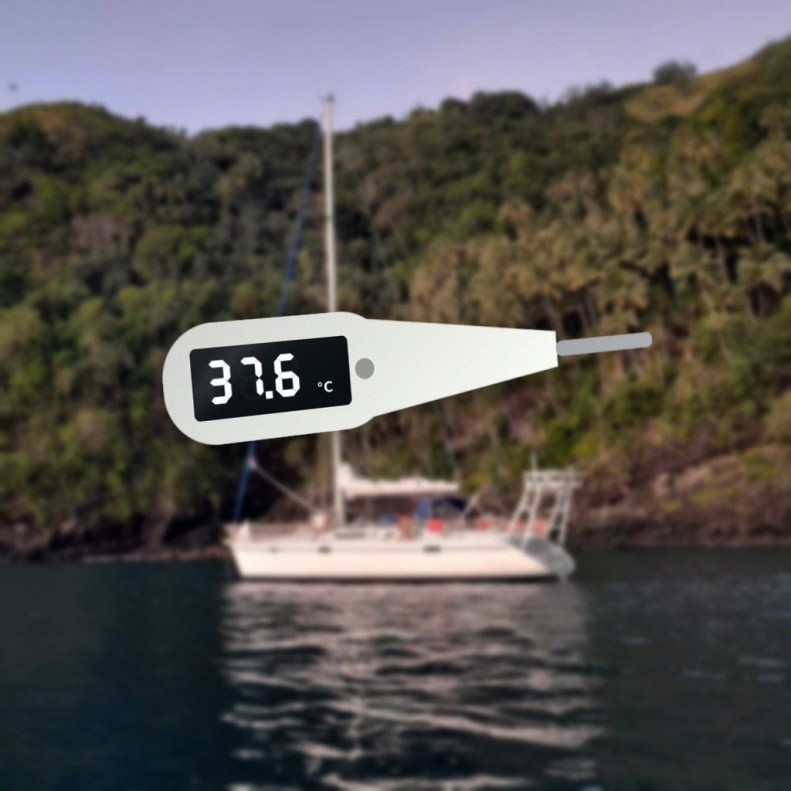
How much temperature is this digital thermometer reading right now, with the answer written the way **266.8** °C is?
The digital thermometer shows **37.6** °C
